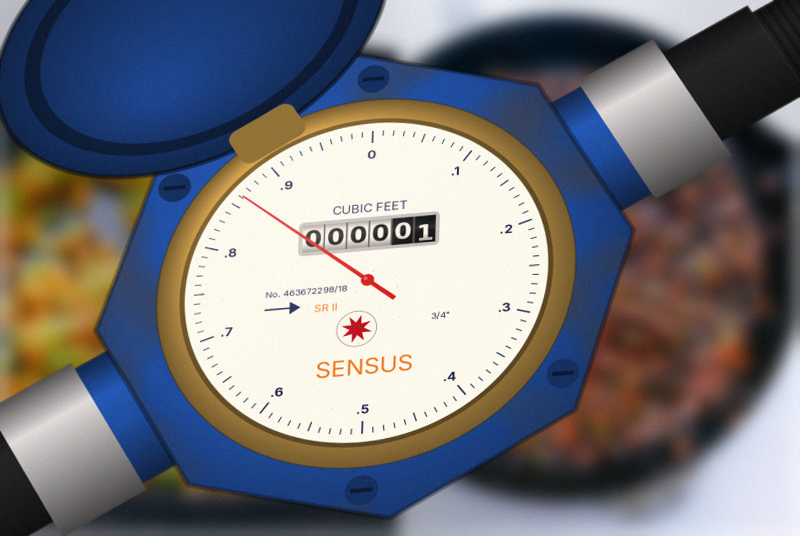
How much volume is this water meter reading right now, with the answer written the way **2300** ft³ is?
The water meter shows **0.86** ft³
